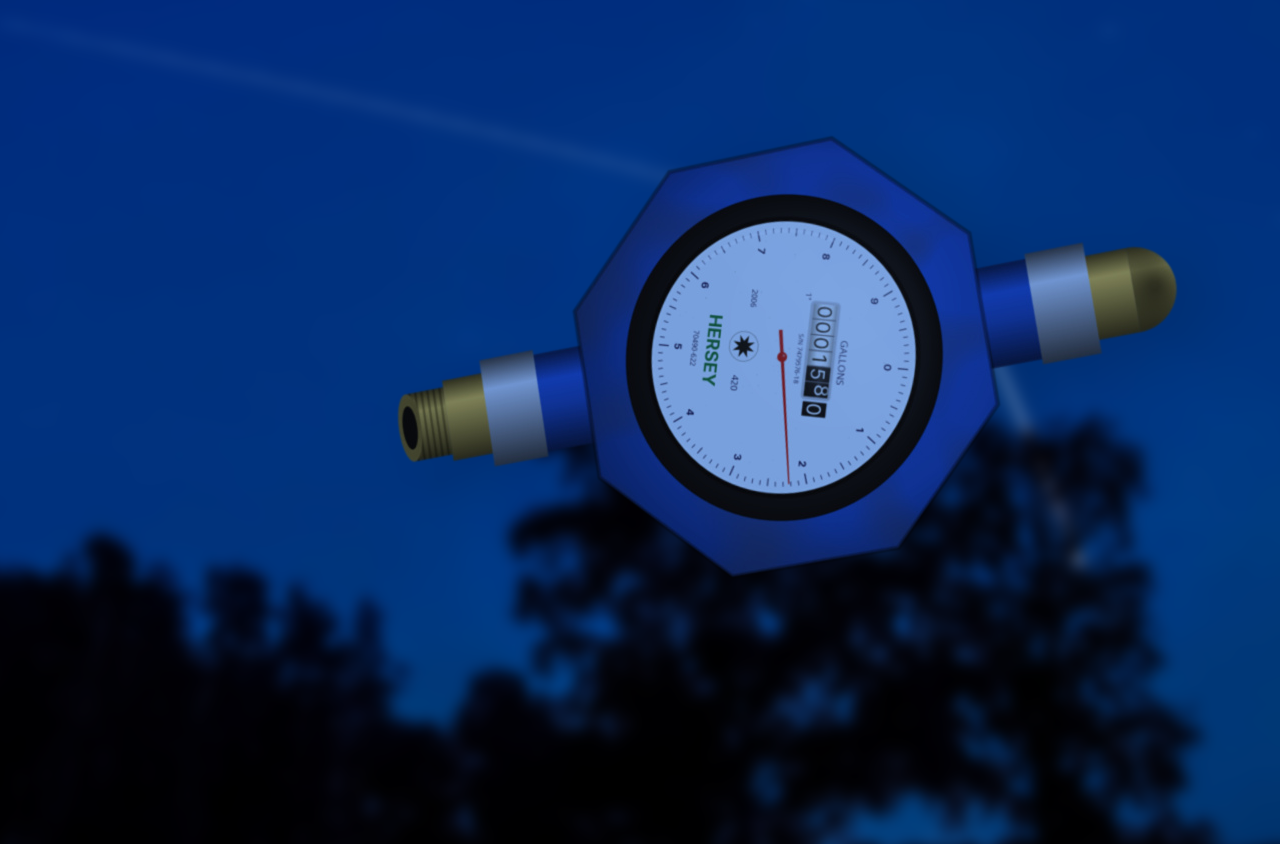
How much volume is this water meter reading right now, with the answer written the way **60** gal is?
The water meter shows **1582.2** gal
